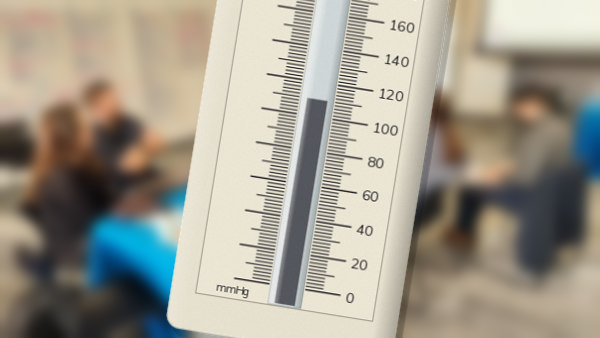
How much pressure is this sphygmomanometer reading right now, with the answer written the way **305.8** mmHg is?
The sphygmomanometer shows **110** mmHg
